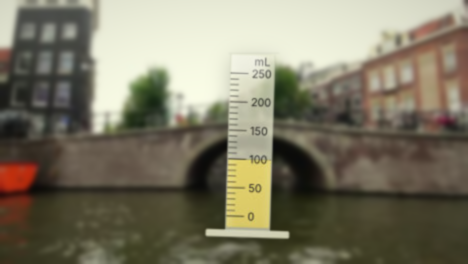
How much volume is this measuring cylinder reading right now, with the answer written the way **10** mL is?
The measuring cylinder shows **100** mL
